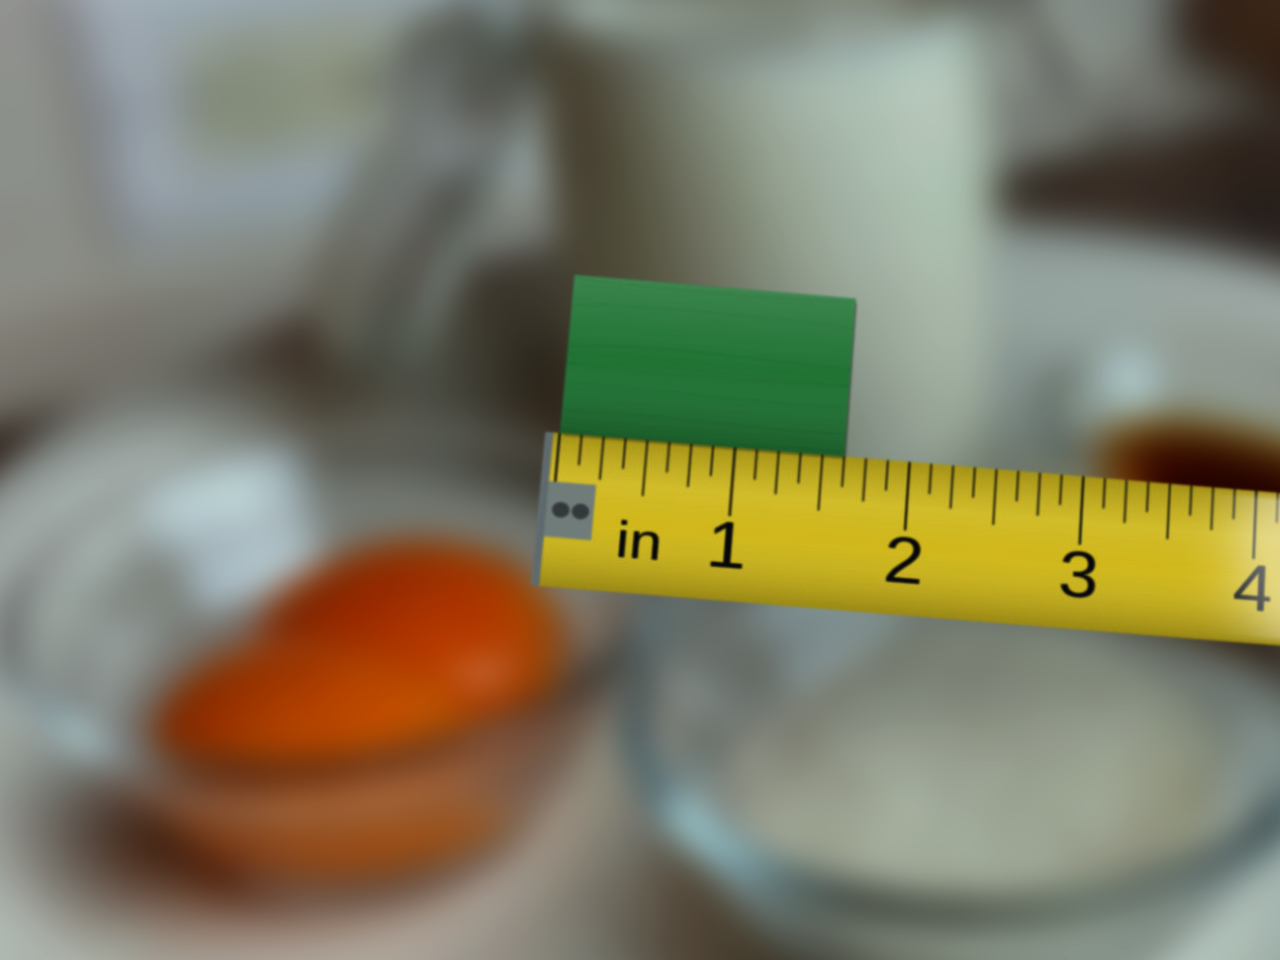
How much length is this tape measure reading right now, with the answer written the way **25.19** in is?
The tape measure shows **1.625** in
